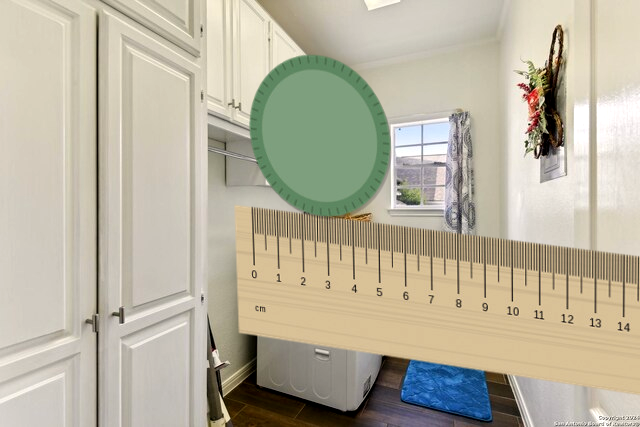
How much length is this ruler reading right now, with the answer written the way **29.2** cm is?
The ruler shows **5.5** cm
